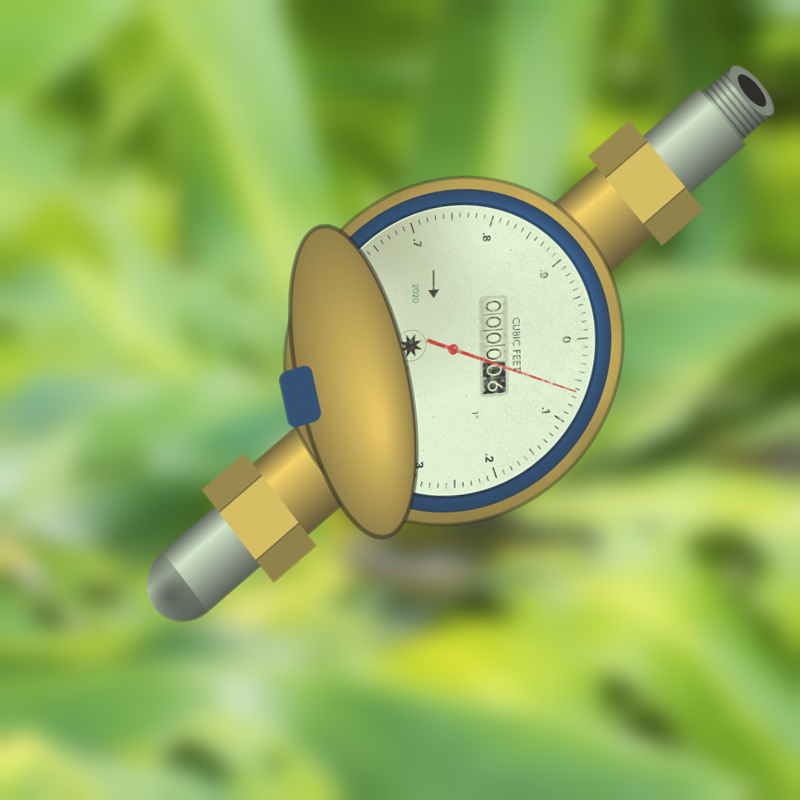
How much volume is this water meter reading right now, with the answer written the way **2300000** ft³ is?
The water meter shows **6.06** ft³
